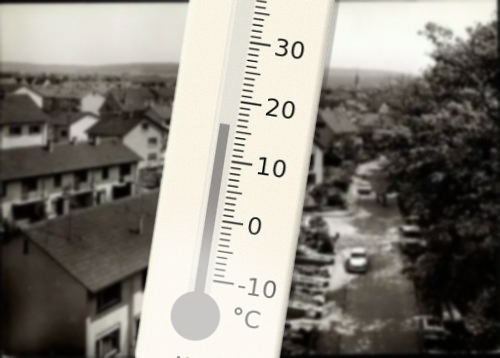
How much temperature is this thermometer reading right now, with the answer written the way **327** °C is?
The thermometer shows **16** °C
